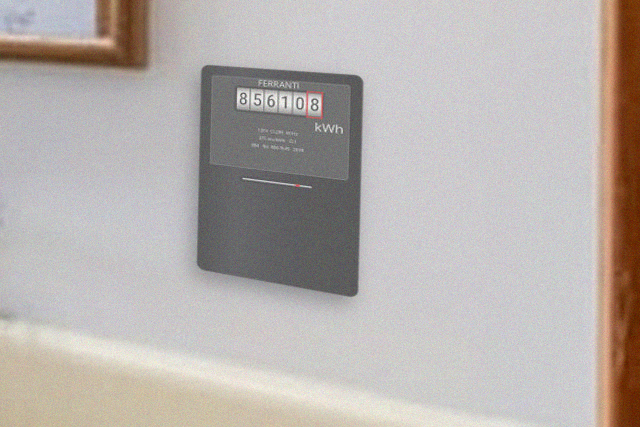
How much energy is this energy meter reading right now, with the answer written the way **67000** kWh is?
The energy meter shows **85610.8** kWh
